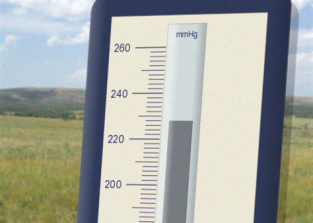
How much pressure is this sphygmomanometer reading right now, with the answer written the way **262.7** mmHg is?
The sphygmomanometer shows **228** mmHg
